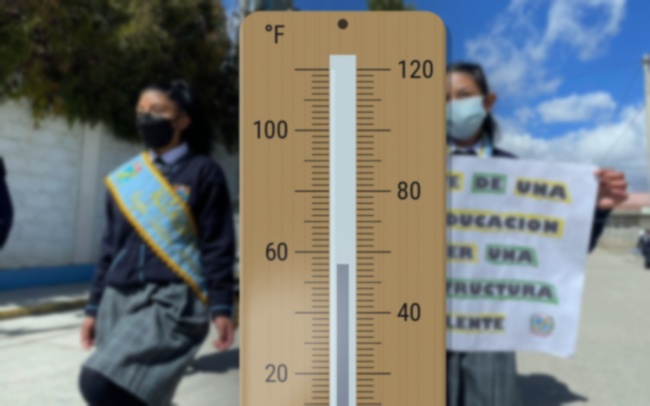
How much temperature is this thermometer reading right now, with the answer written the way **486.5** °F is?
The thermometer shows **56** °F
